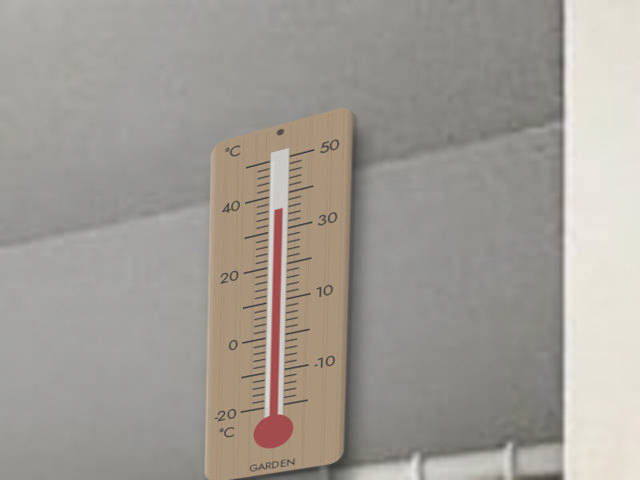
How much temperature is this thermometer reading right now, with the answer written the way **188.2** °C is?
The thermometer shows **36** °C
